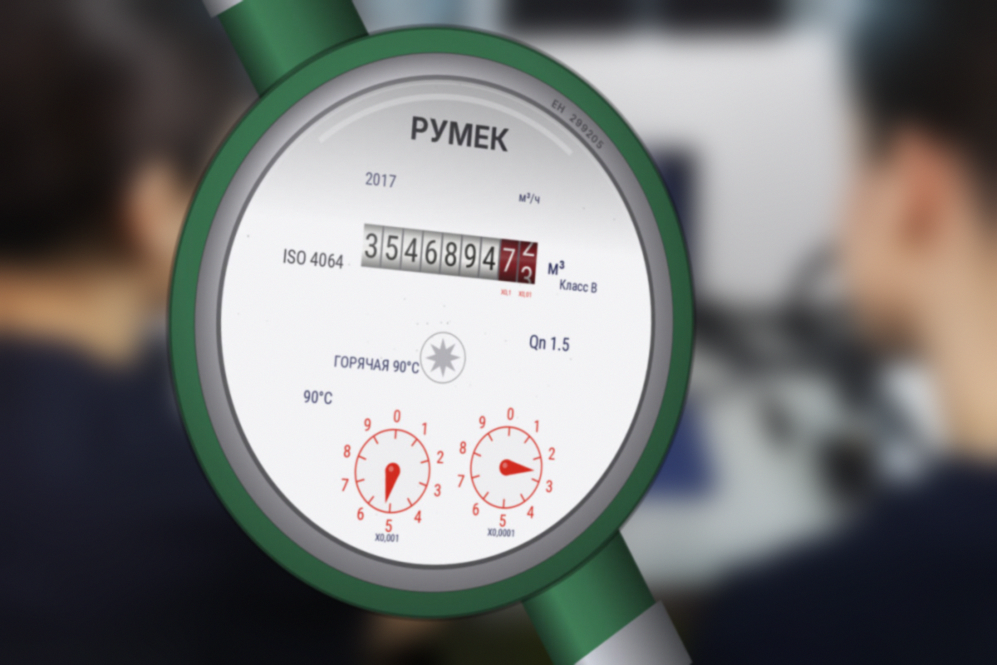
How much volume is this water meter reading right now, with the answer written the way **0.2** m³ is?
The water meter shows **3546894.7252** m³
